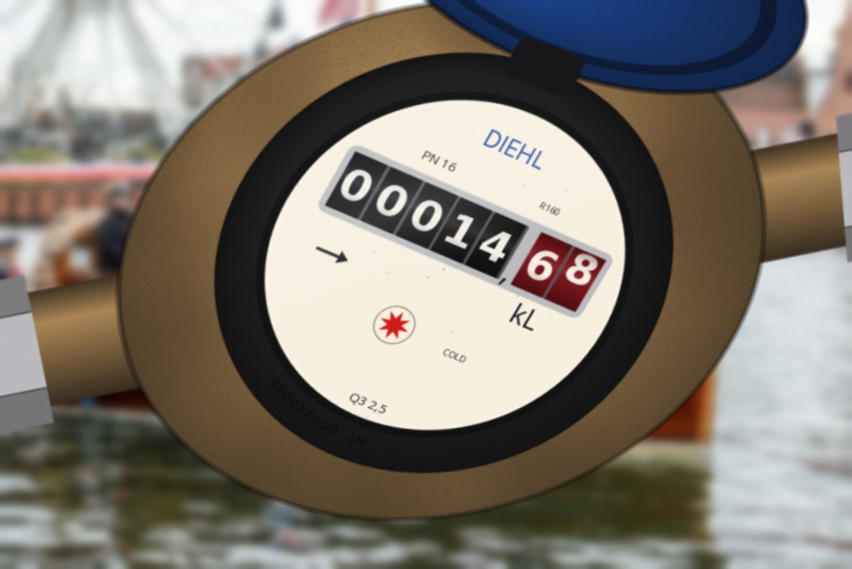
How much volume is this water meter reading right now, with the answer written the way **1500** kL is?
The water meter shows **14.68** kL
